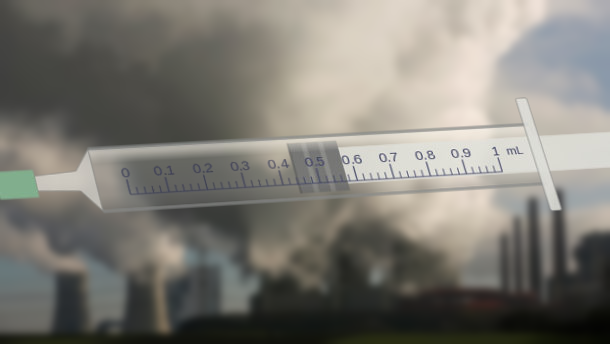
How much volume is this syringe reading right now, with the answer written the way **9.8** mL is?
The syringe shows **0.44** mL
